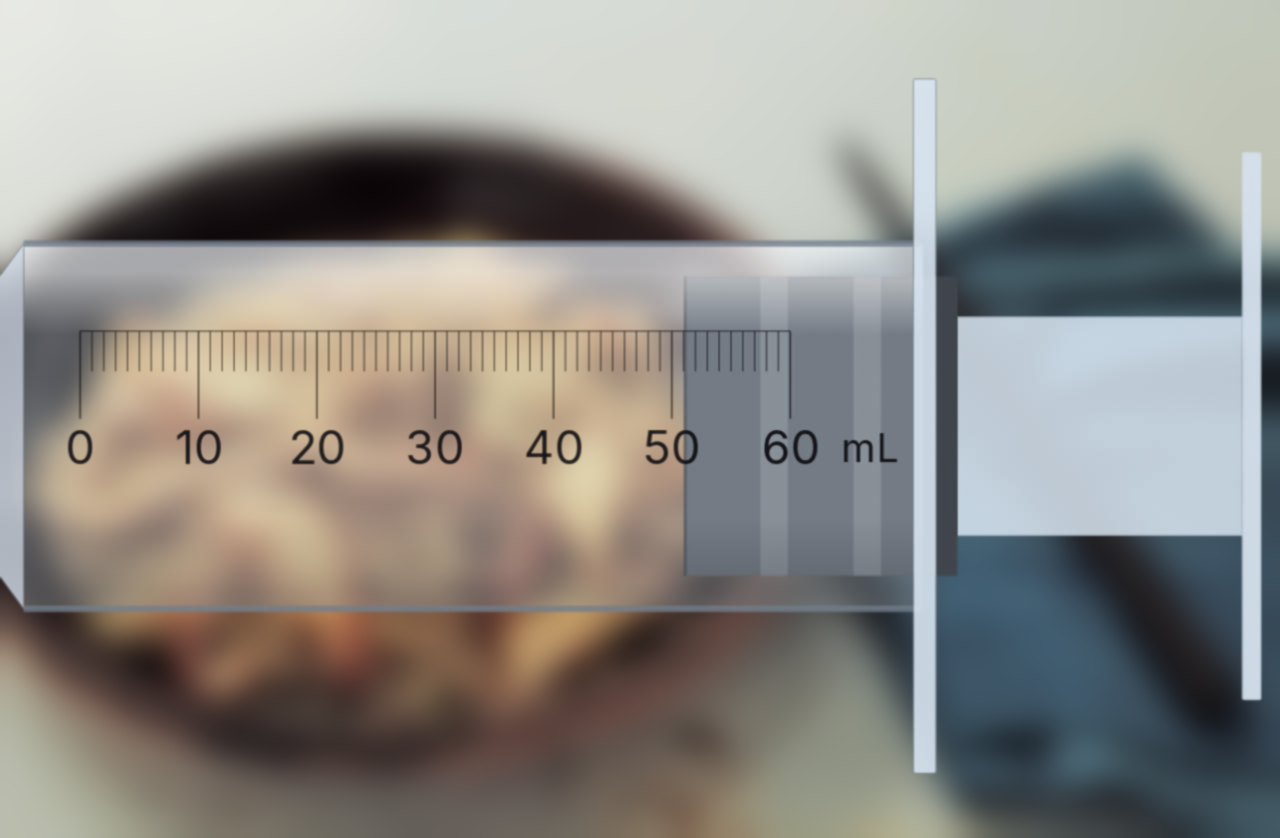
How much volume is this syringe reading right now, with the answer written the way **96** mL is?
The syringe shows **51** mL
